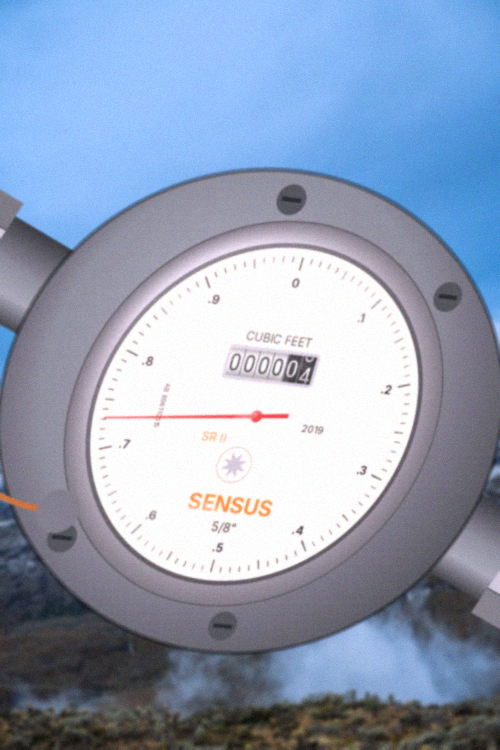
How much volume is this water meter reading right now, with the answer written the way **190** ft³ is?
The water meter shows **3.73** ft³
